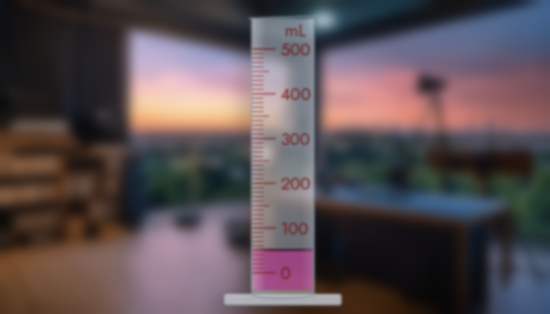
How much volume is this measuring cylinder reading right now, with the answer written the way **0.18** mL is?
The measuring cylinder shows **50** mL
